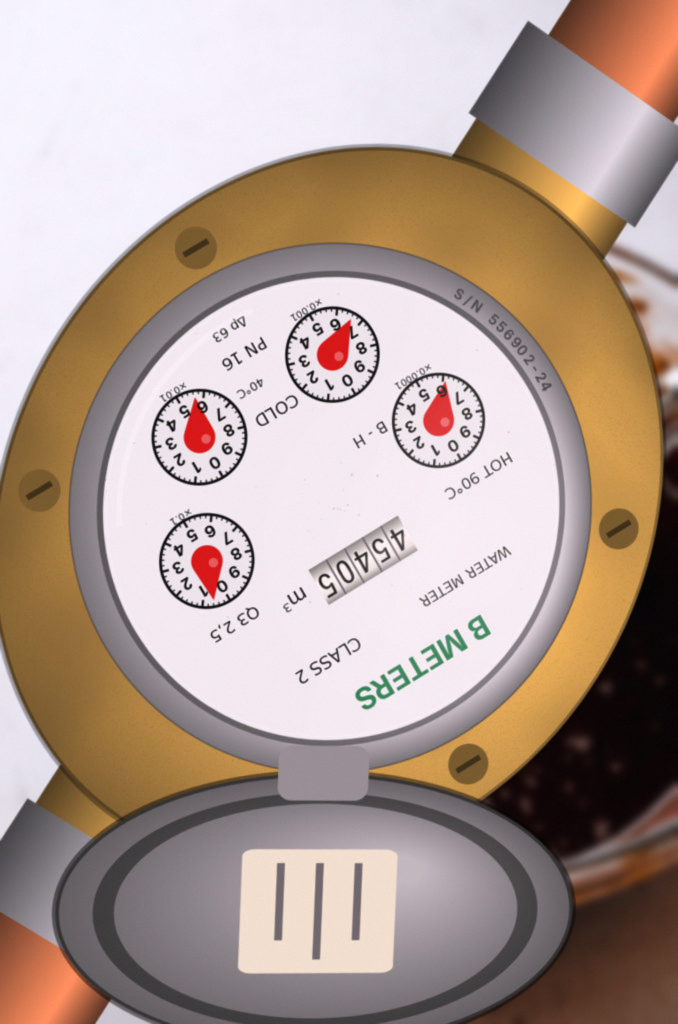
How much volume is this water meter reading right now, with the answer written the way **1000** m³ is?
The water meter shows **45405.0566** m³
